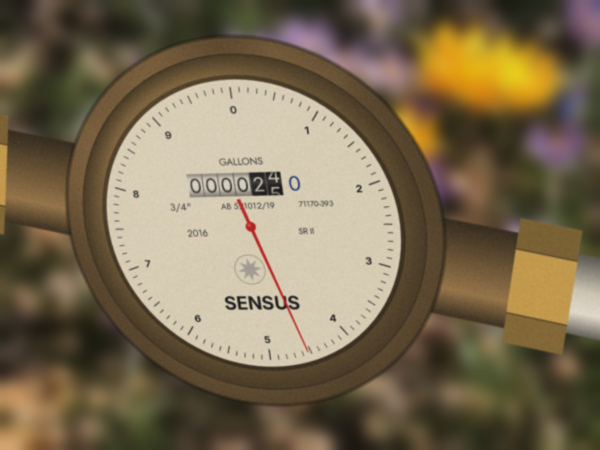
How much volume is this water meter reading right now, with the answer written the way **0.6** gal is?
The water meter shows **244.5** gal
